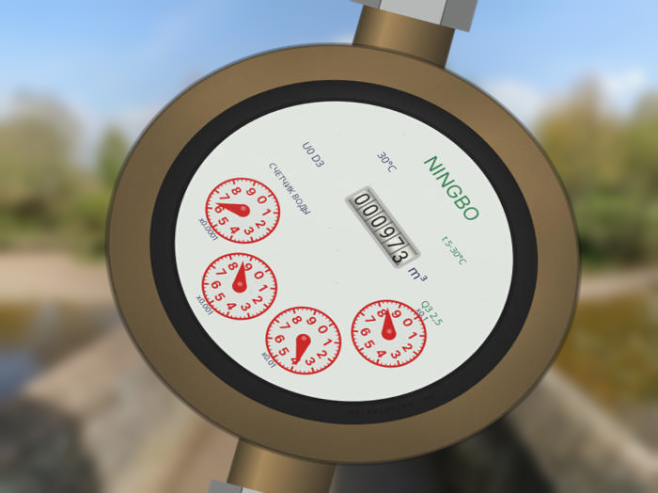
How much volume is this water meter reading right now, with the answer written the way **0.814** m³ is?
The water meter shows **972.8386** m³
